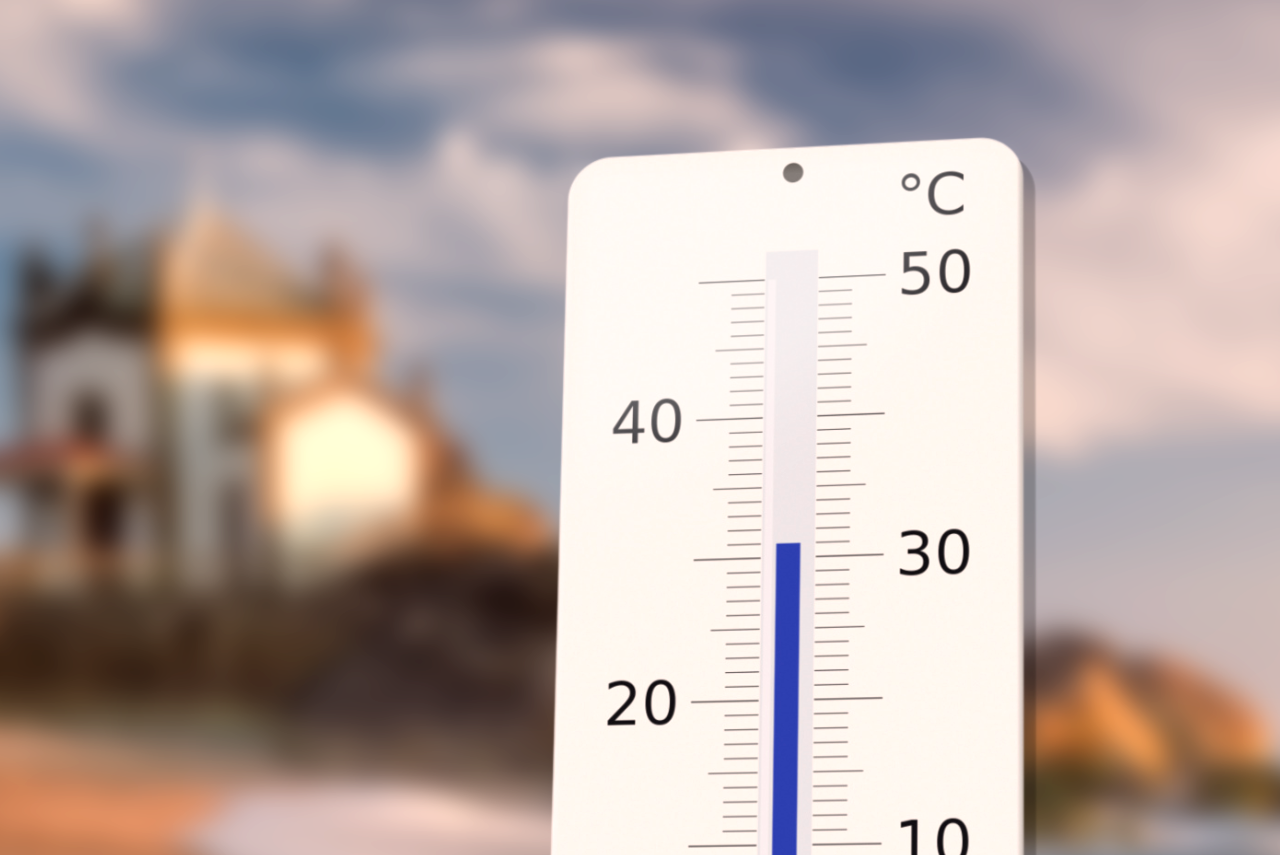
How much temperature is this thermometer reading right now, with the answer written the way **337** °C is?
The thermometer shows **31** °C
